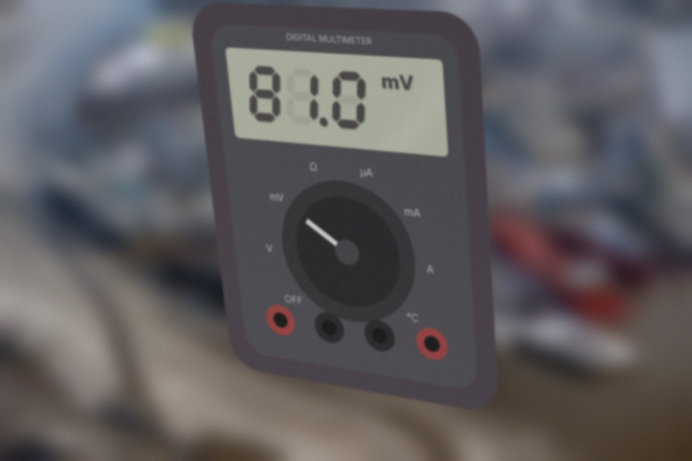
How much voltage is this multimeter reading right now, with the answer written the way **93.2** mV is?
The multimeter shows **81.0** mV
